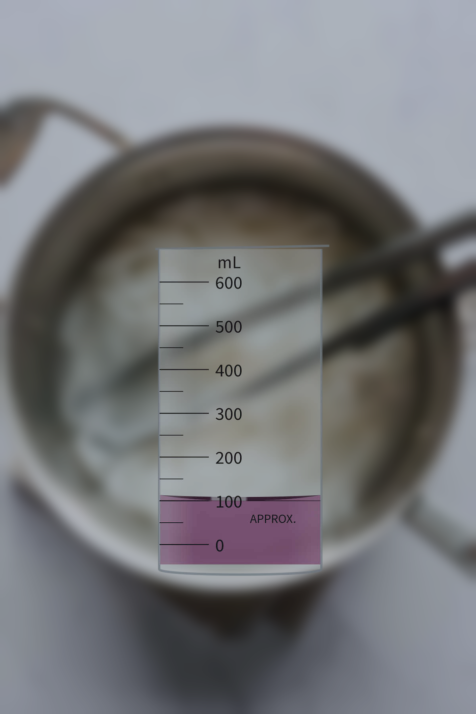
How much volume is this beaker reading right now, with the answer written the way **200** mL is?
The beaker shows **100** mL
